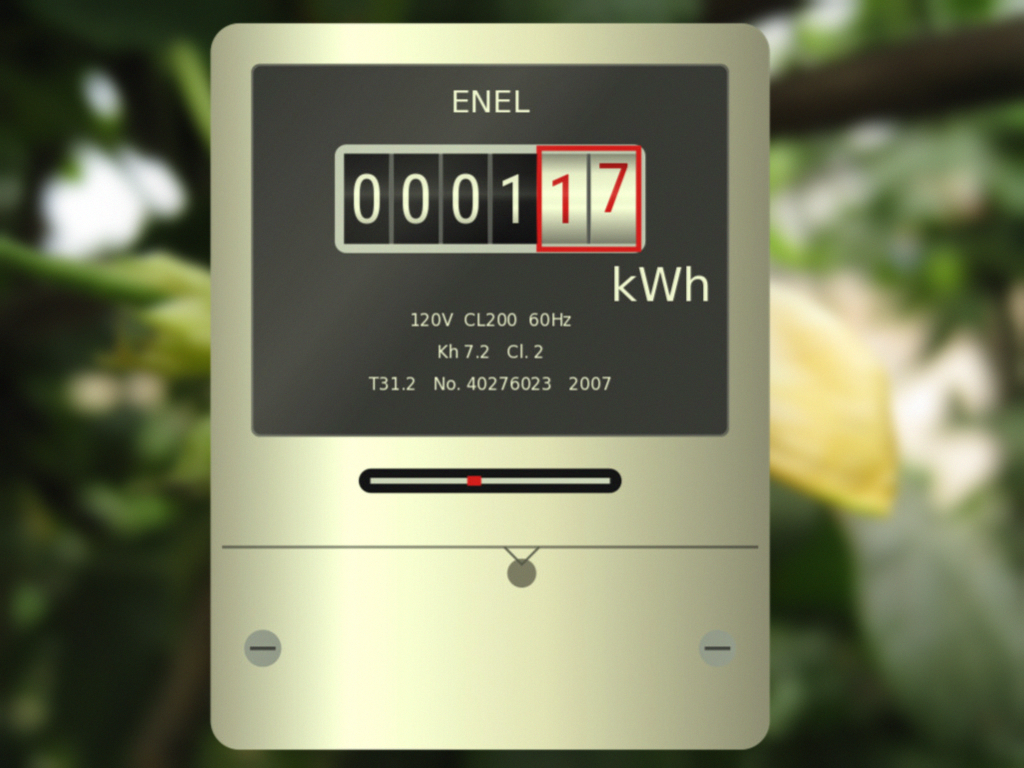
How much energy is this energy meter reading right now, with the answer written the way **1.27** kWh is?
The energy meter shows **1.17** kWh
